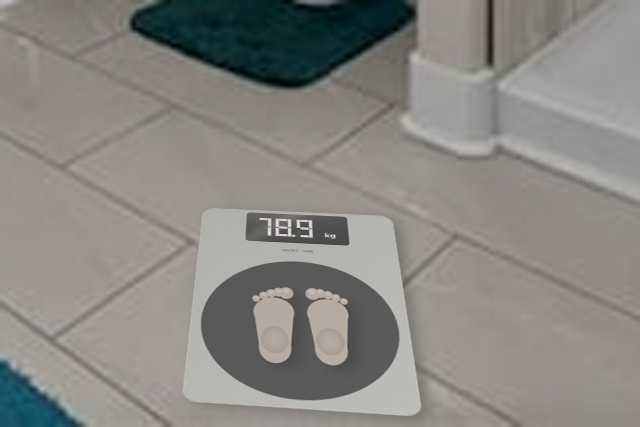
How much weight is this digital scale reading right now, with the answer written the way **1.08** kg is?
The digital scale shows **78.9** kg
